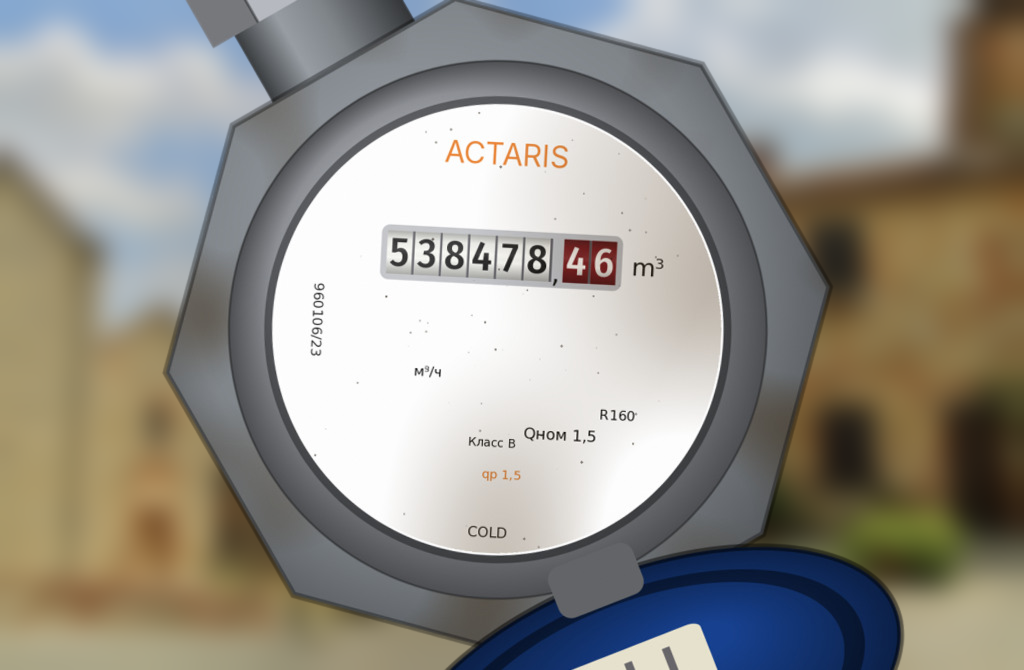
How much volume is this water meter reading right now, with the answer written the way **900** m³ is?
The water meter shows **538478.46** m³
